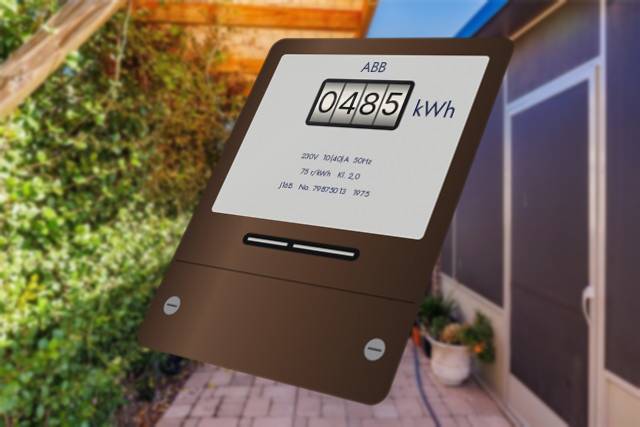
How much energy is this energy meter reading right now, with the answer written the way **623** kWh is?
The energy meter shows **485** kWh
